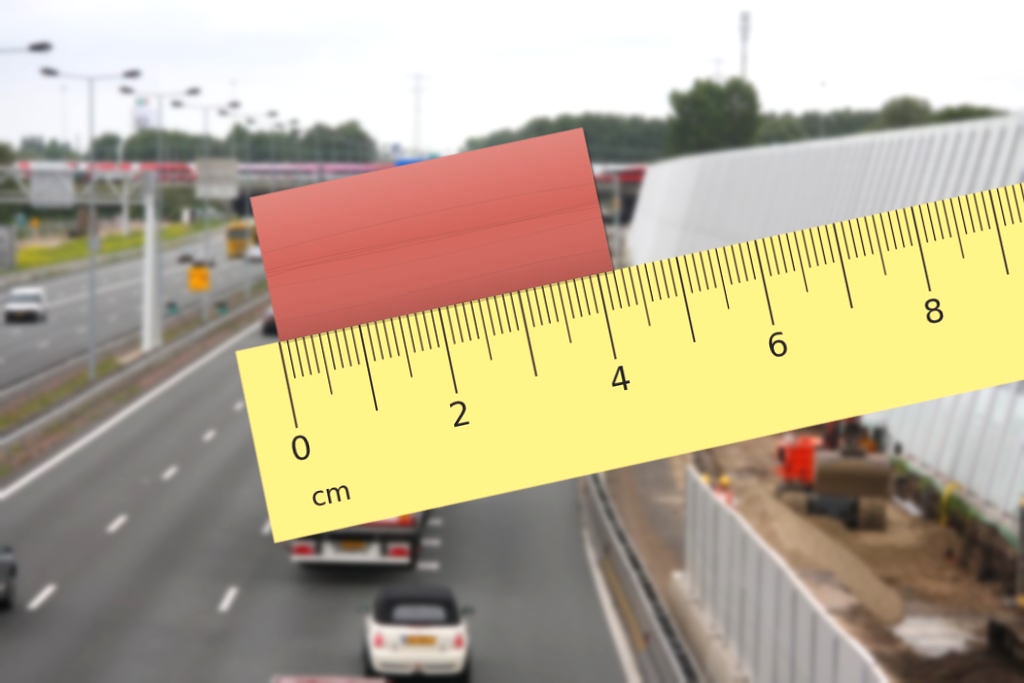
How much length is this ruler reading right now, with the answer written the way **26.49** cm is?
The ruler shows **4.2** cm
